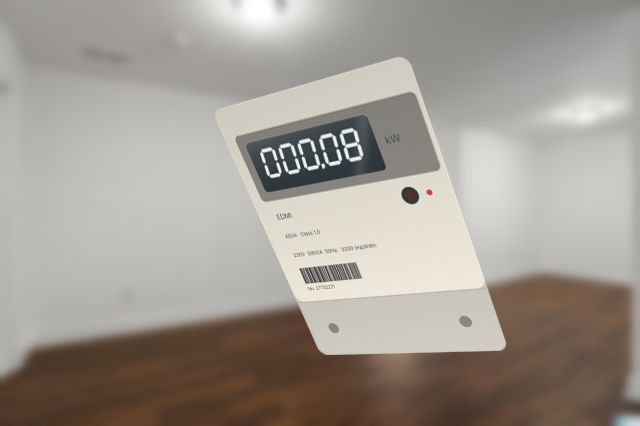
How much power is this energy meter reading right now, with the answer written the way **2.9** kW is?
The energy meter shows **0.08** kW
